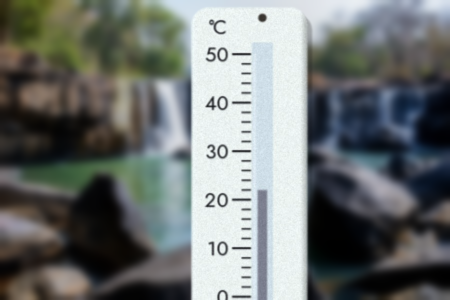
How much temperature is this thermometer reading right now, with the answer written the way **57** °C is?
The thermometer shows **22** °C
